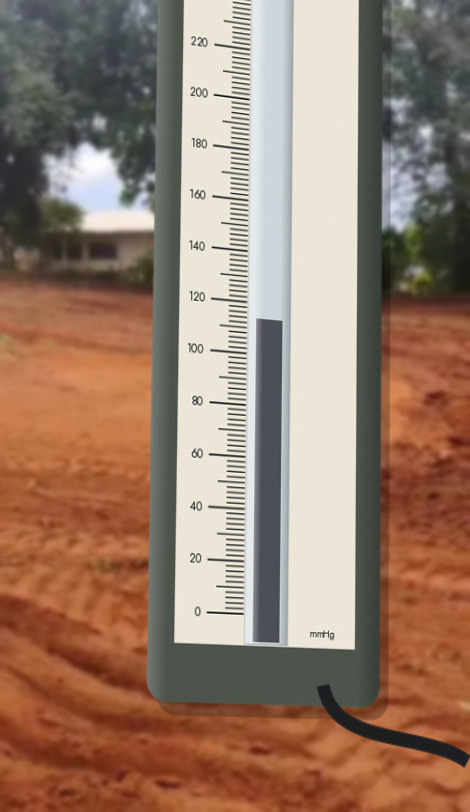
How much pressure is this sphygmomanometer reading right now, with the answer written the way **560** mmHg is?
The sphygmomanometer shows **114** mmHg
